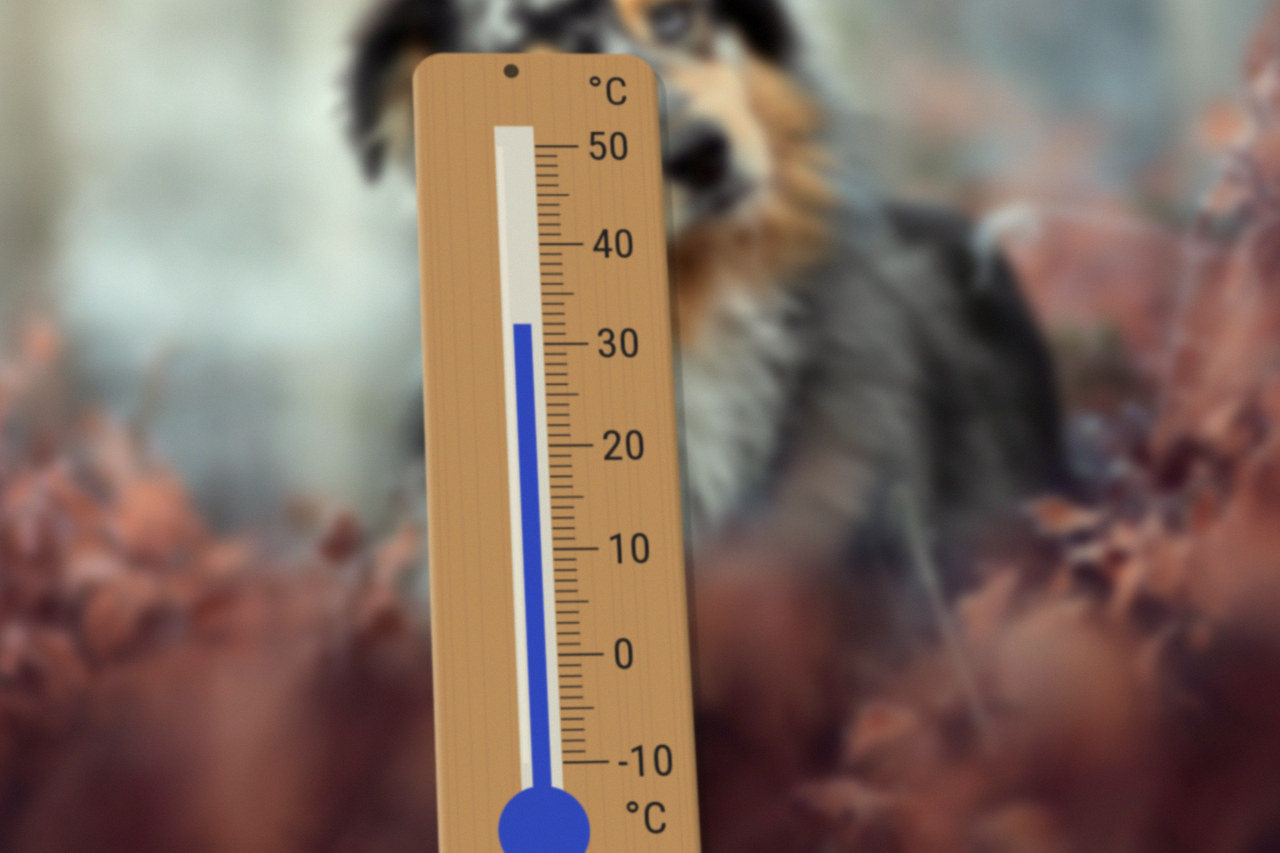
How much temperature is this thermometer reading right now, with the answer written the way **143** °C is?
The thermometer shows **32** °C
